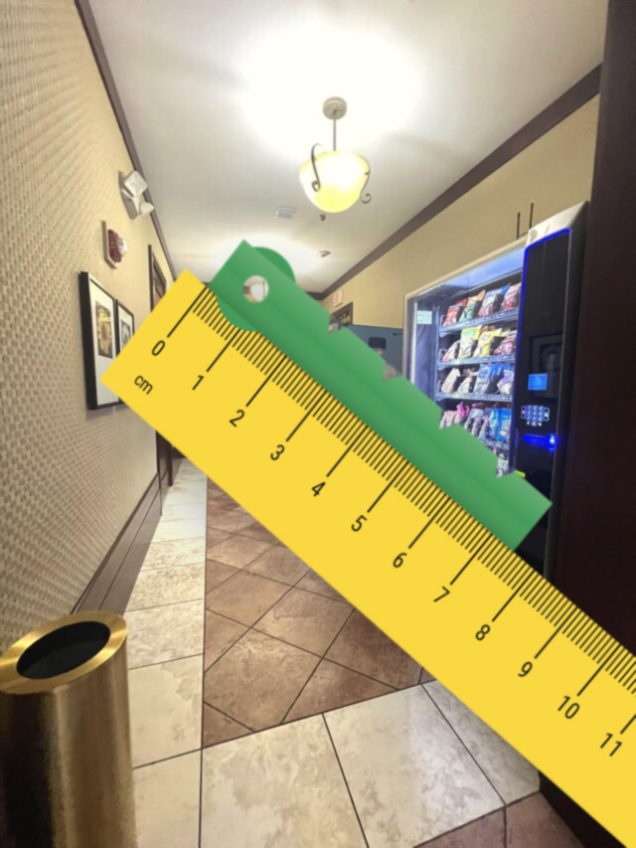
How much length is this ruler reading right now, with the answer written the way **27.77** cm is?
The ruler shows **7.5** cm
